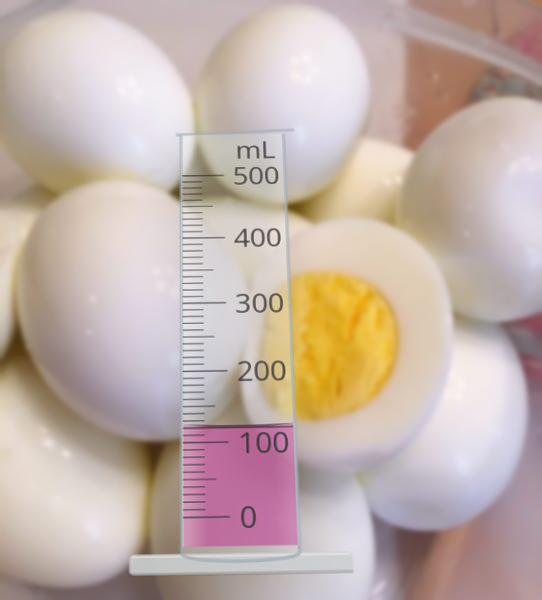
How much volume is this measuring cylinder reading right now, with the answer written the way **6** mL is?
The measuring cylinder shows **120** mL
